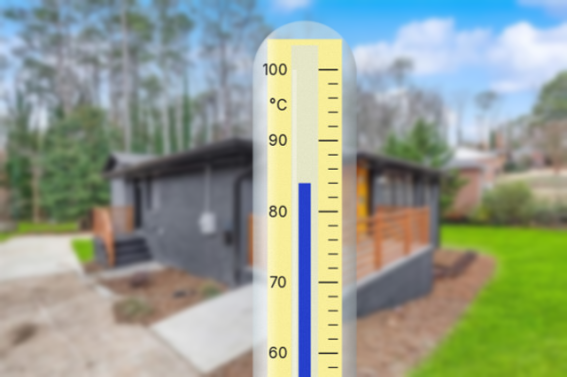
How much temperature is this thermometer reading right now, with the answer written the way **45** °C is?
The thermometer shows **84** °C
